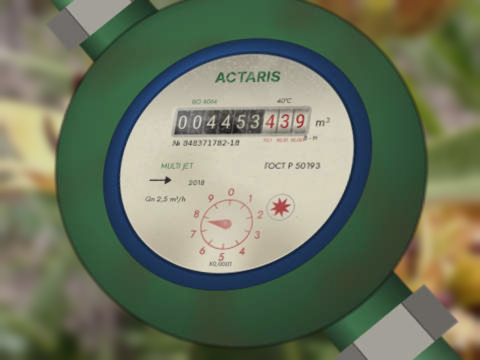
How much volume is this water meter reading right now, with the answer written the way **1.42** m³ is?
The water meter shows **4453.4397** m³
